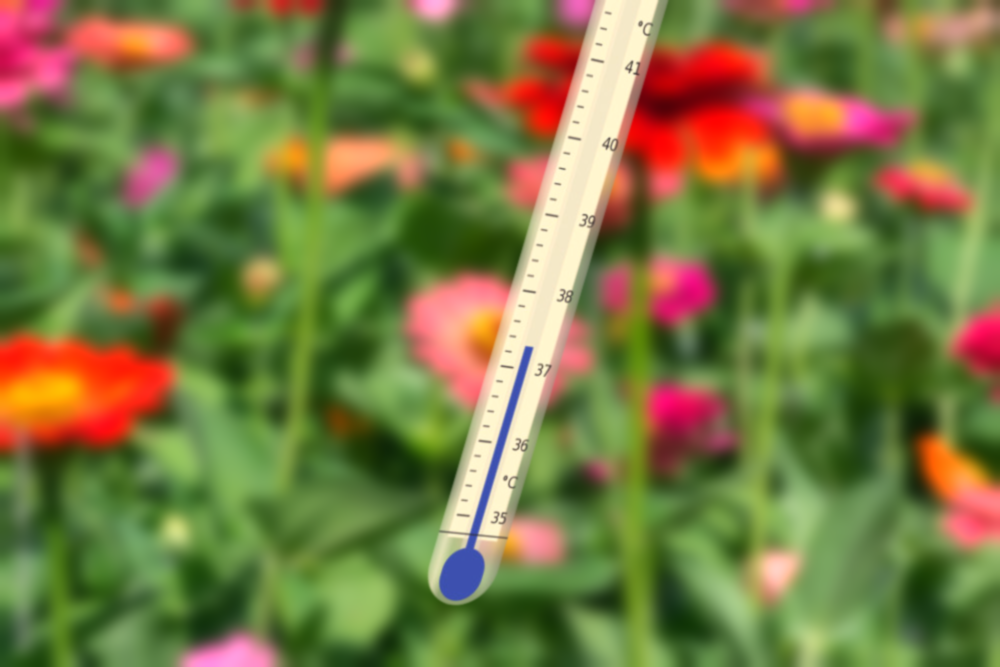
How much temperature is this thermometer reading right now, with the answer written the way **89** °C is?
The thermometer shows **37.3** °C
